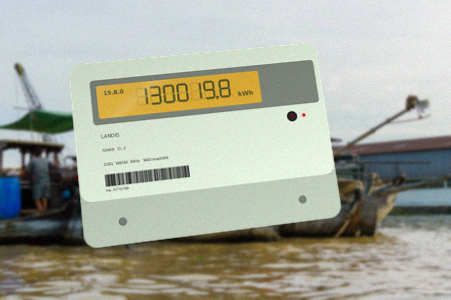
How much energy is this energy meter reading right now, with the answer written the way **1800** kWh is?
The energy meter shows **130019.8** kWh
